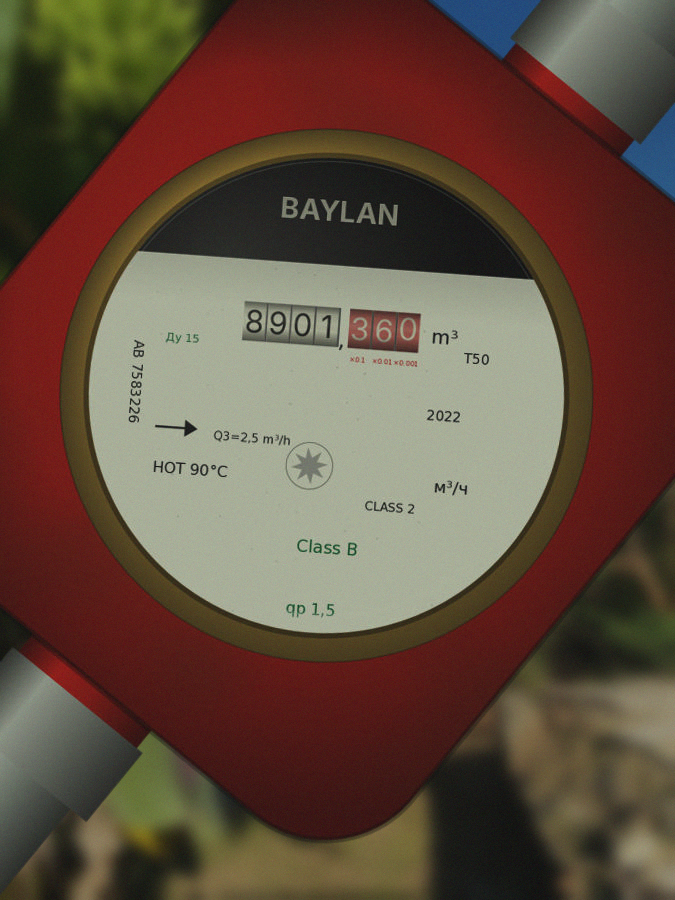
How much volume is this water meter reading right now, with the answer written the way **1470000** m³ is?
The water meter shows **8901.360** m³
